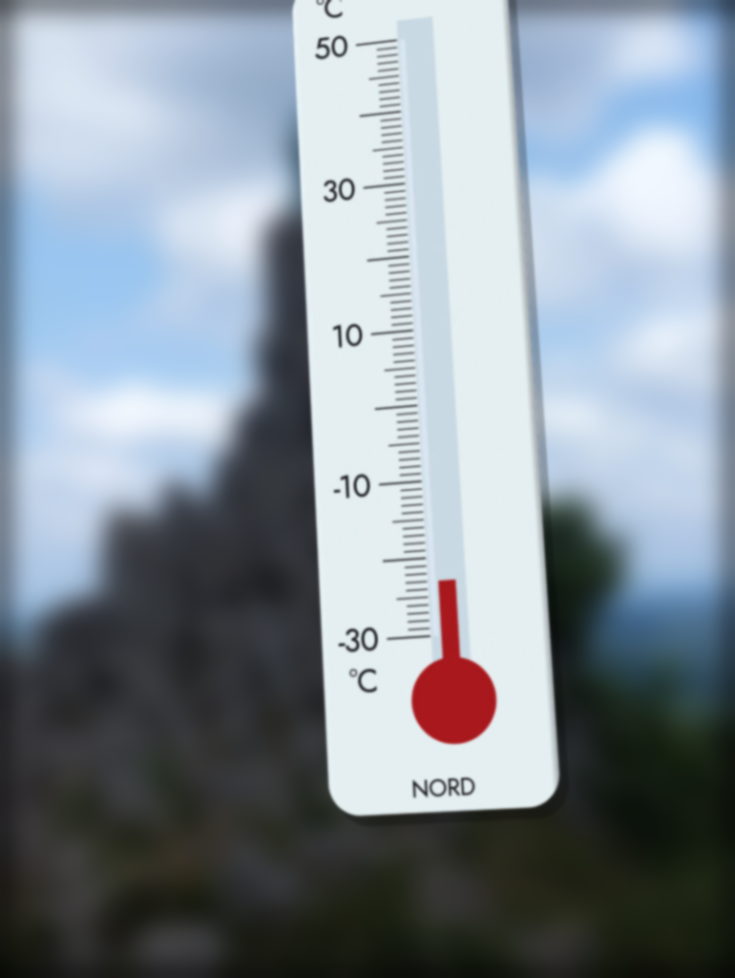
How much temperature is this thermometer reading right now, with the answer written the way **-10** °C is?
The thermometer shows **-23** °C
